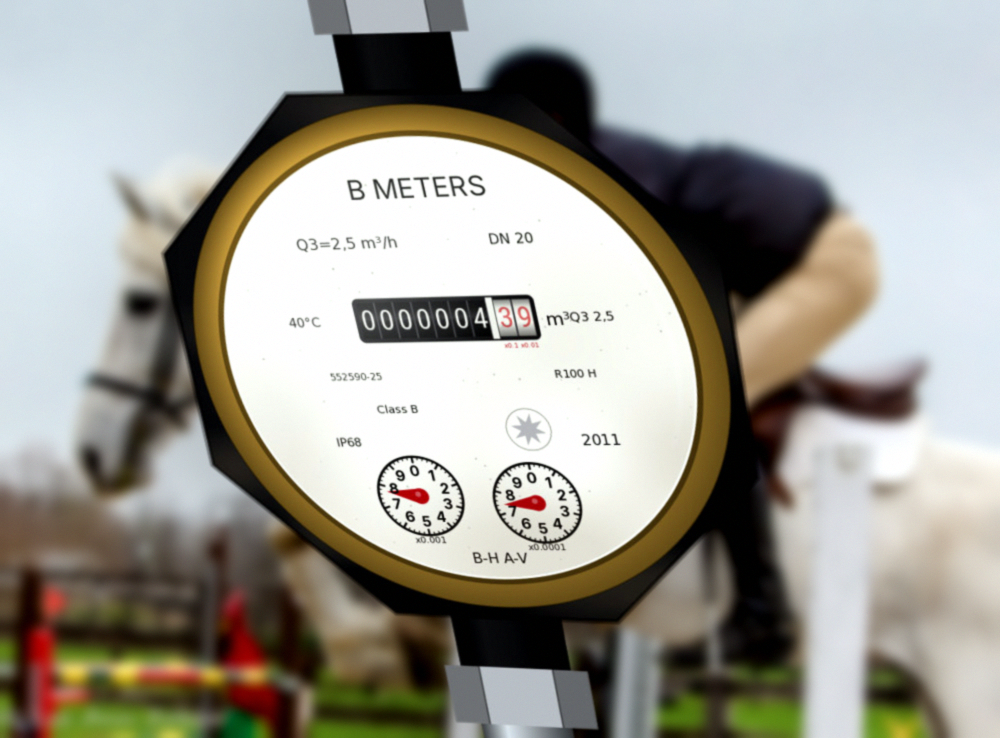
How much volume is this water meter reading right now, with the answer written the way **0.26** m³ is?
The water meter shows **4.3977** m³
